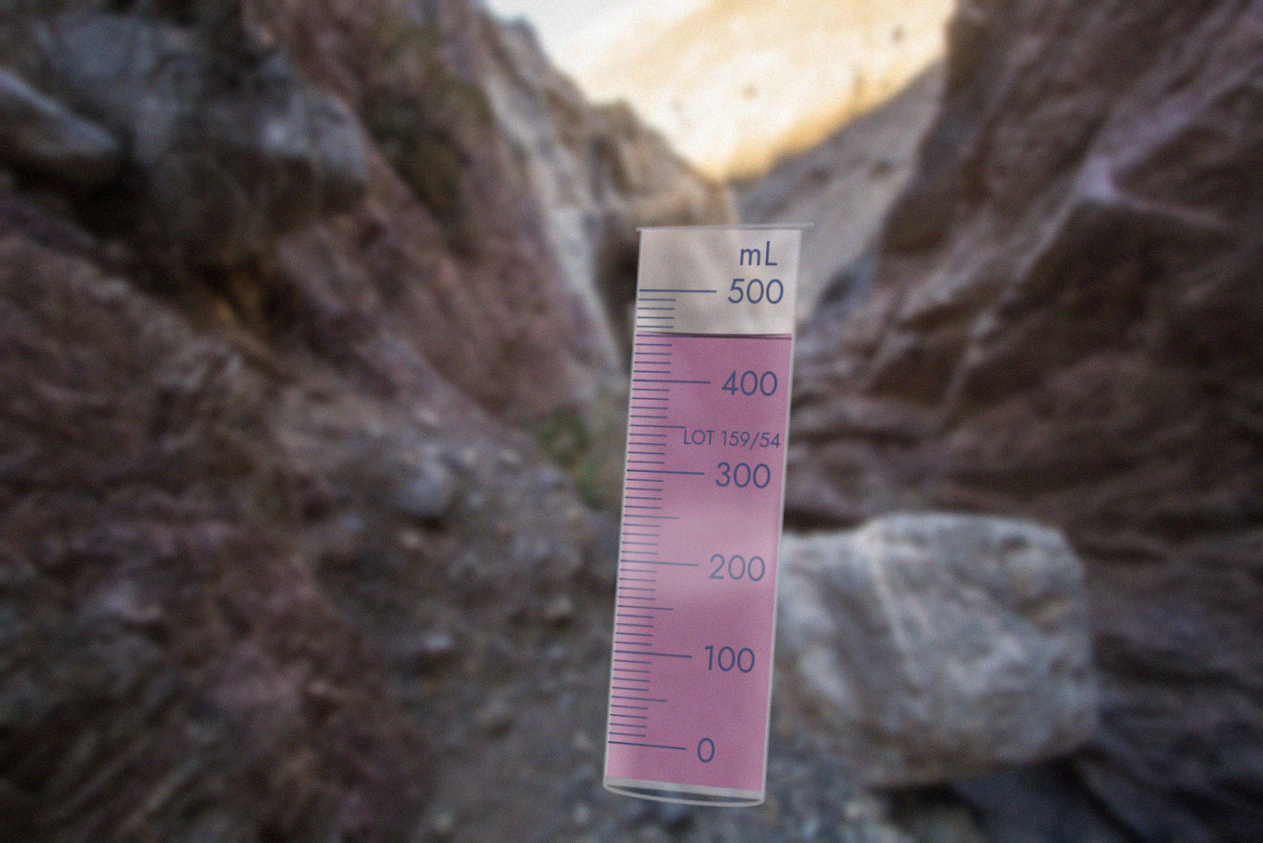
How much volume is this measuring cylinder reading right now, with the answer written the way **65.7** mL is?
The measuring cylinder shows **450** mL
